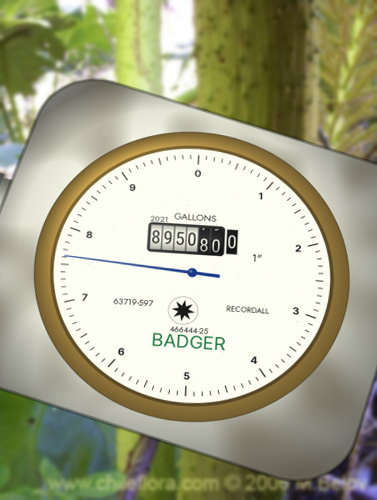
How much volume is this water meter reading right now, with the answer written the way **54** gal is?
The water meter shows **8950797.6** gal
